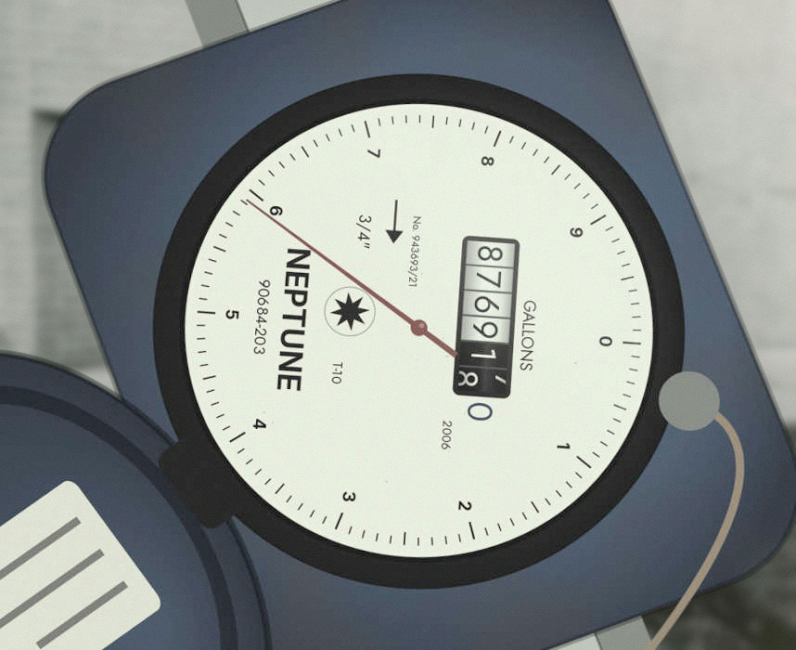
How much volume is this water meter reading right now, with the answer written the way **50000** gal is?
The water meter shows **8769175.9** gal
